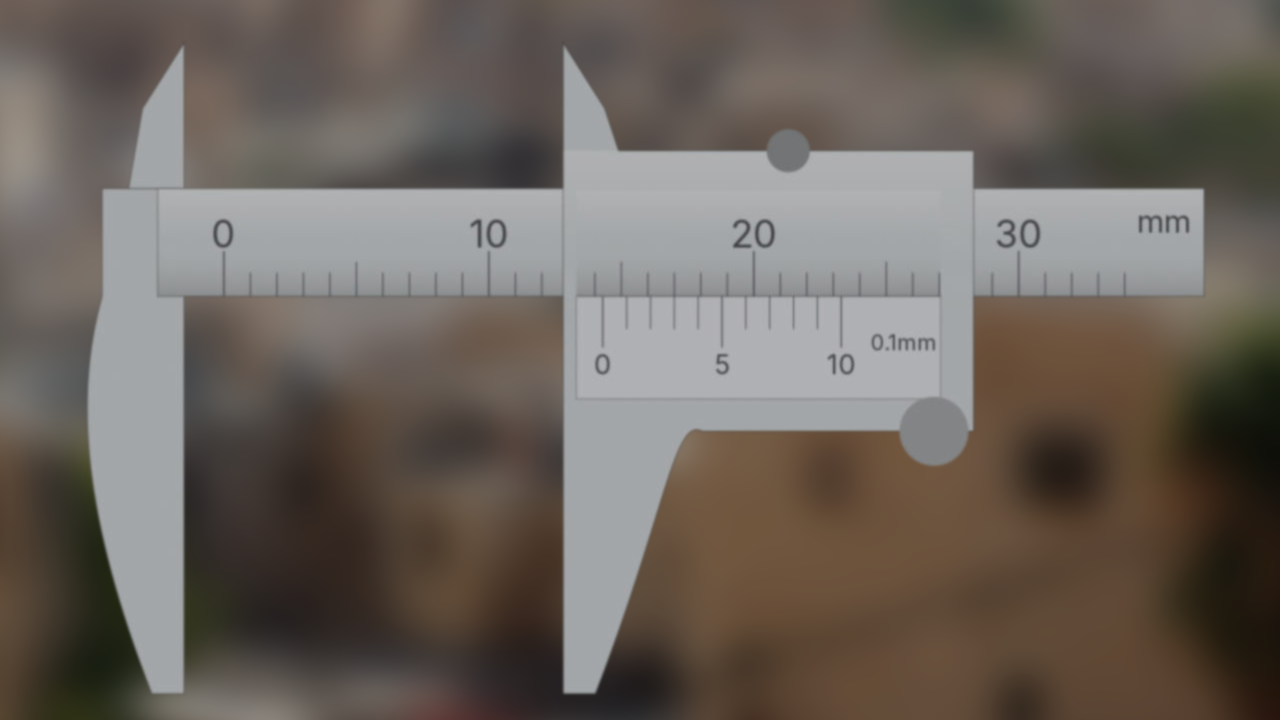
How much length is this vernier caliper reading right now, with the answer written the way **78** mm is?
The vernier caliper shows **14.3** mm
